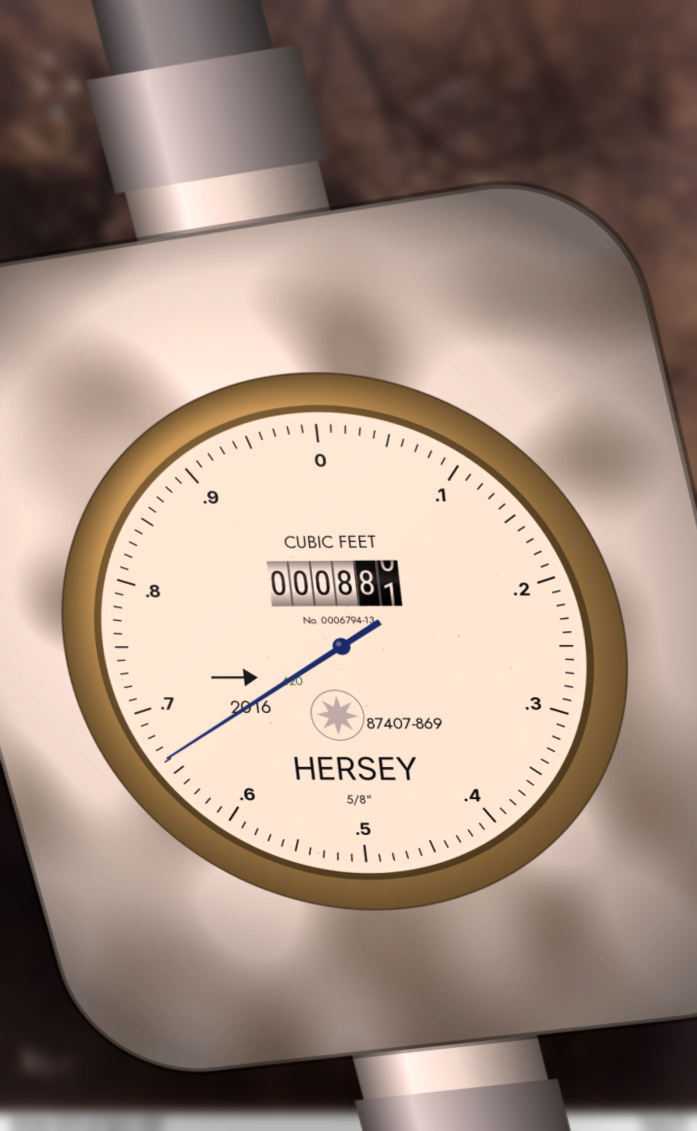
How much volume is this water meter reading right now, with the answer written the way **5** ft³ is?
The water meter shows **880.66** ft³
